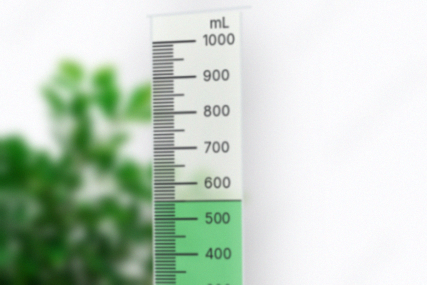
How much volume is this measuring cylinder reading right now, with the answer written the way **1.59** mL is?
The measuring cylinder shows **550** mL
